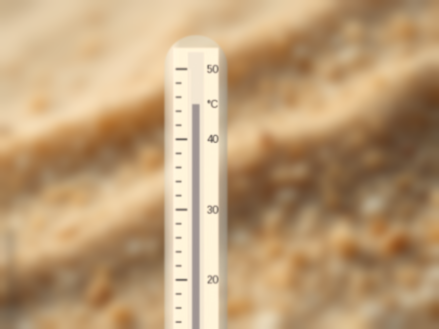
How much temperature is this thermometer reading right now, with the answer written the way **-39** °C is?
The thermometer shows **45** °C
